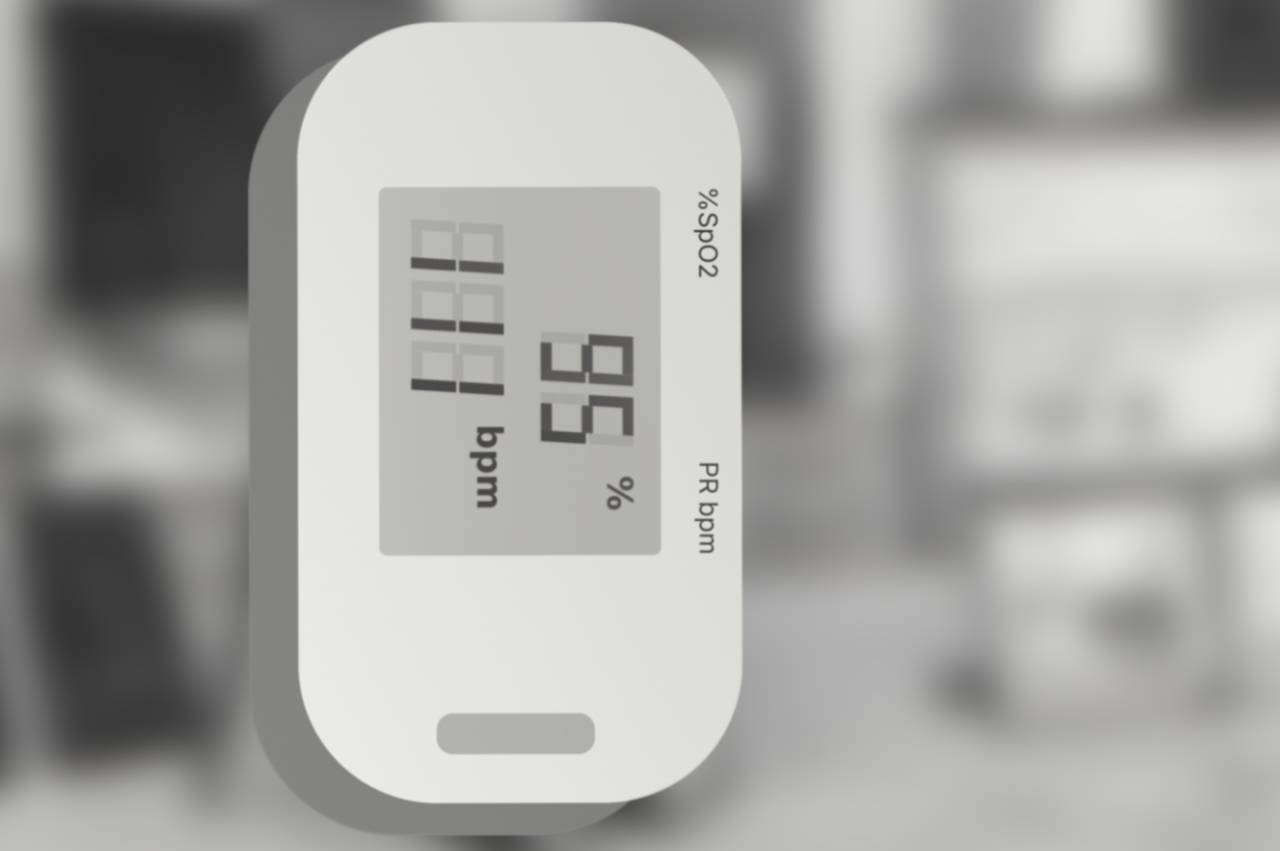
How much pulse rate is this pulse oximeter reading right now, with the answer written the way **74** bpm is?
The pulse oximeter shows **111** bpm
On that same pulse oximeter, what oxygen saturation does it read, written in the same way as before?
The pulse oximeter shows **95** %
